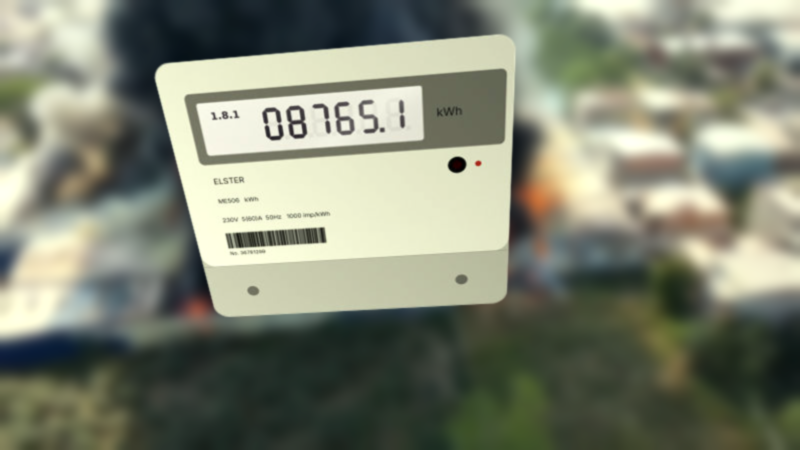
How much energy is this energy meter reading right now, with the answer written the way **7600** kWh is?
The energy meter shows **8765.1** kWh
